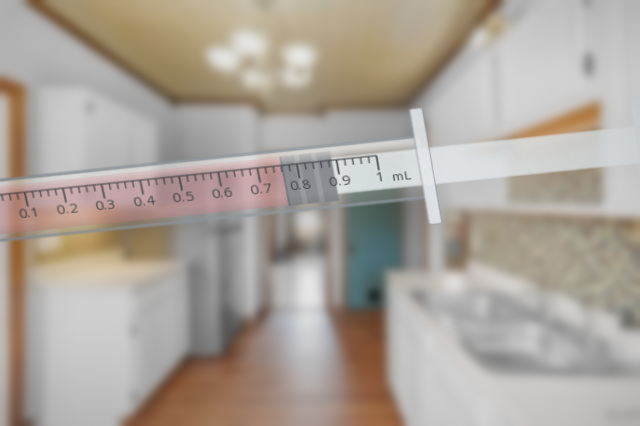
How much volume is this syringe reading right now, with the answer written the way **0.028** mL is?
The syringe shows **0.76** mL
